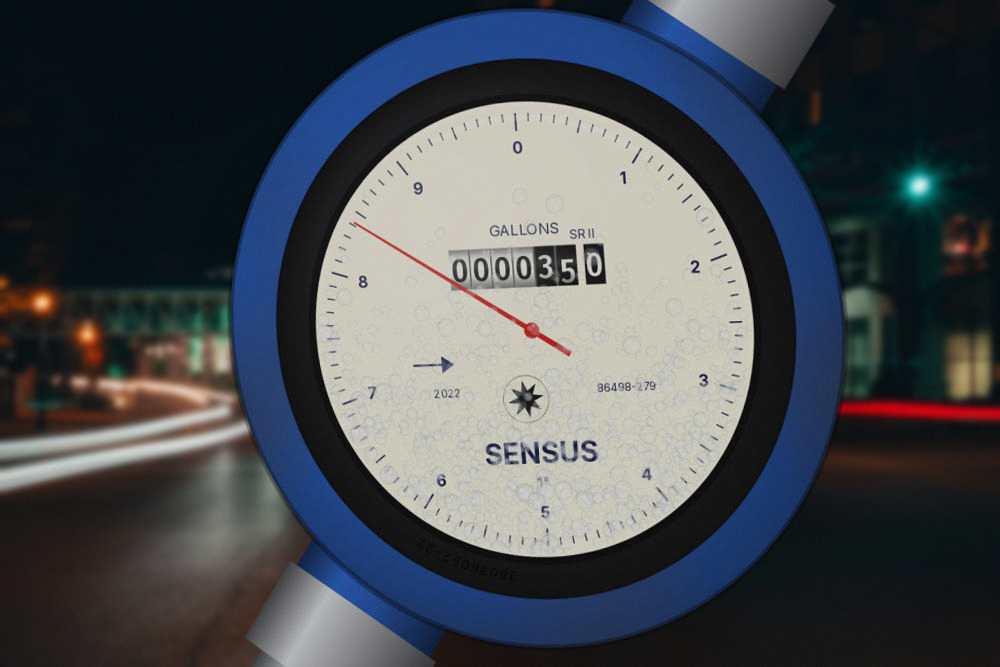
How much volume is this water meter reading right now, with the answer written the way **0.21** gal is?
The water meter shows **348.4** gal
